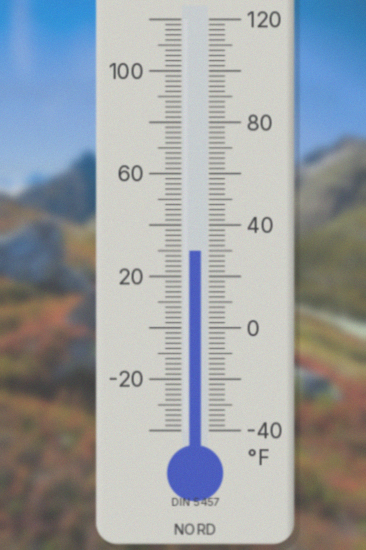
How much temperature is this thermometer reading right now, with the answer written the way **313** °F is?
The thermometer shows **30** °F
